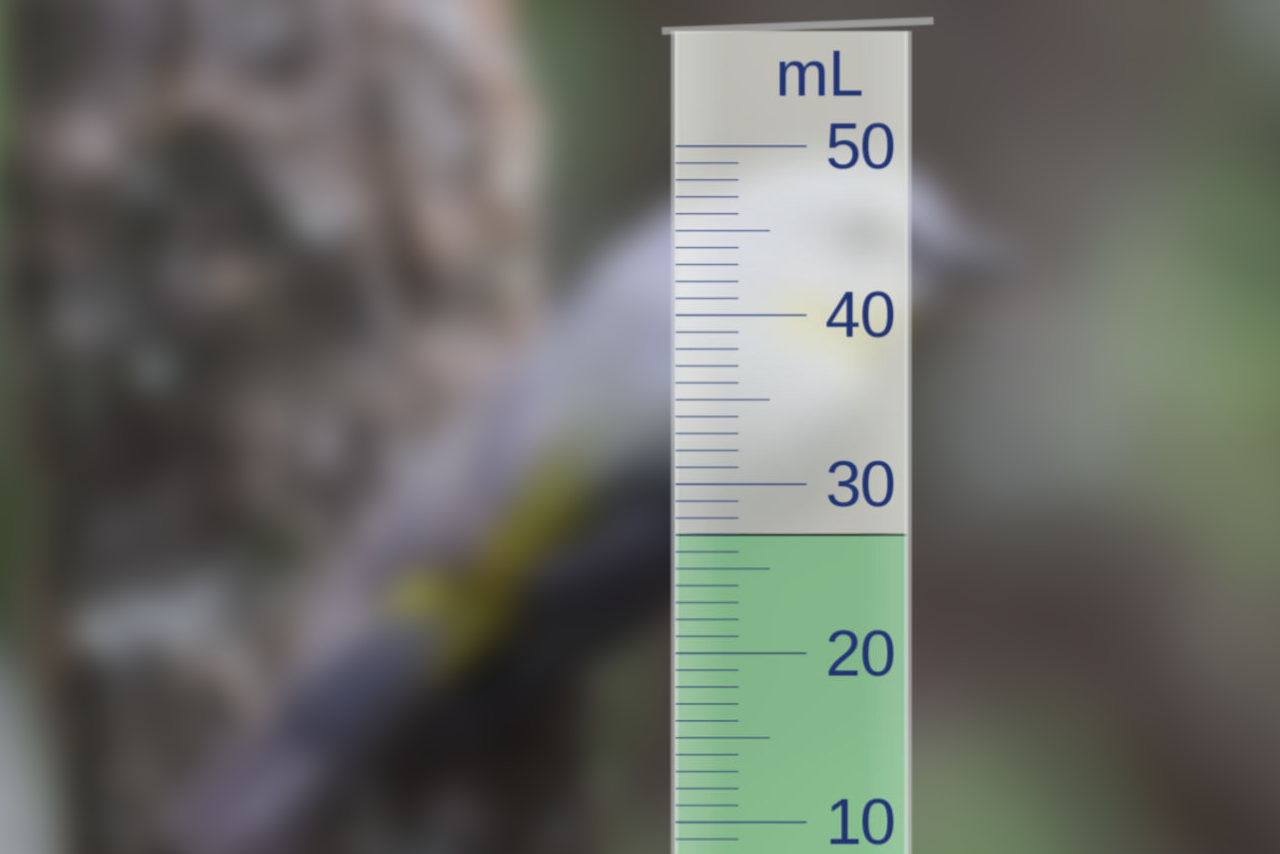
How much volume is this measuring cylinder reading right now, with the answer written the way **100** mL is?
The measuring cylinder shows **27** mL
